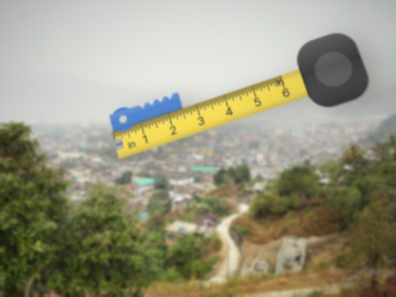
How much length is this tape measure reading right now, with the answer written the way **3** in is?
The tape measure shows **2.5** in
